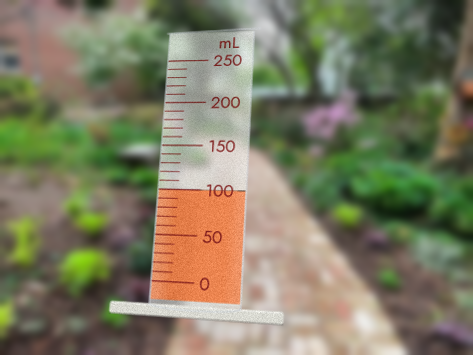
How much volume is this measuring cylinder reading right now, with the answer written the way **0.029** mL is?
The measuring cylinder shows **100** mL
